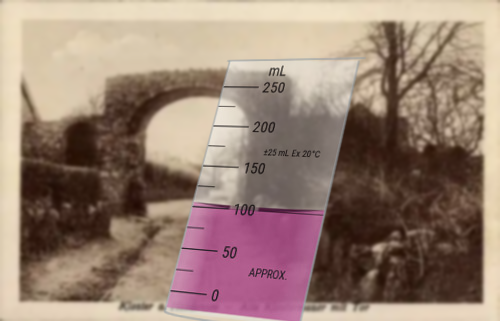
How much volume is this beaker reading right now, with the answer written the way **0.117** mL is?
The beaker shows **100** mL
